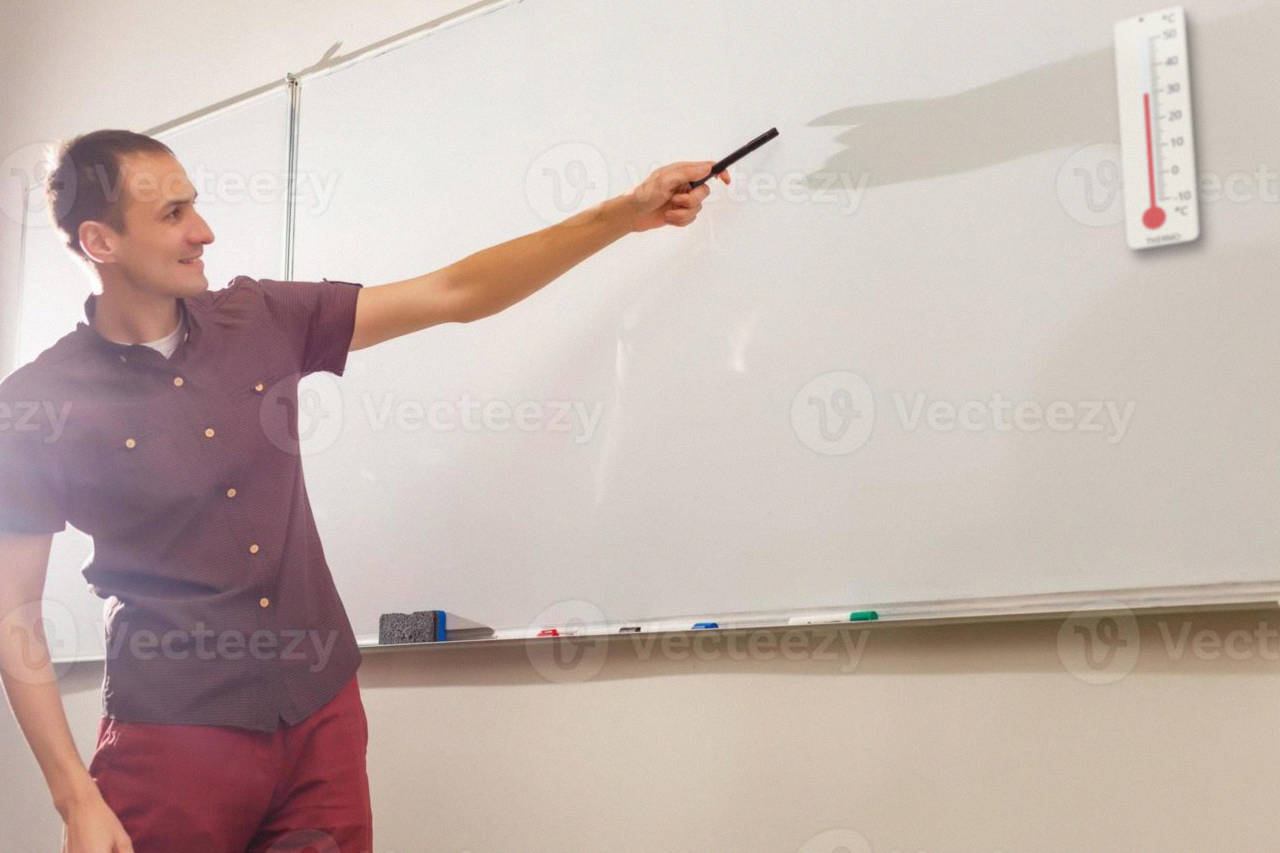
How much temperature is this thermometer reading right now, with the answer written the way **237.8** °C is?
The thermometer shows **30** °C
